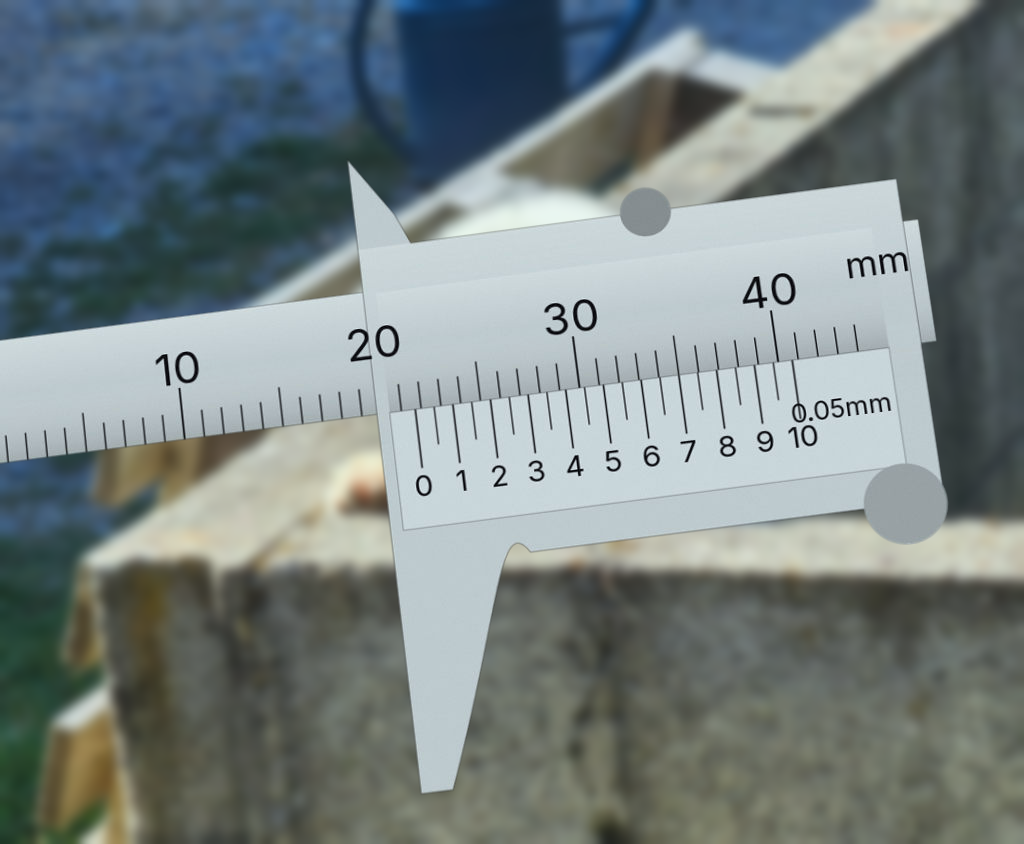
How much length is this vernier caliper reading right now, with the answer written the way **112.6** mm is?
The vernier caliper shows **21.7** mm
